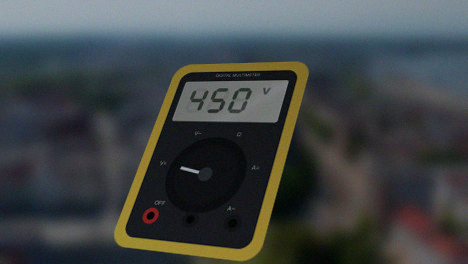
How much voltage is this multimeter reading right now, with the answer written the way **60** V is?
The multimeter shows **450** V
